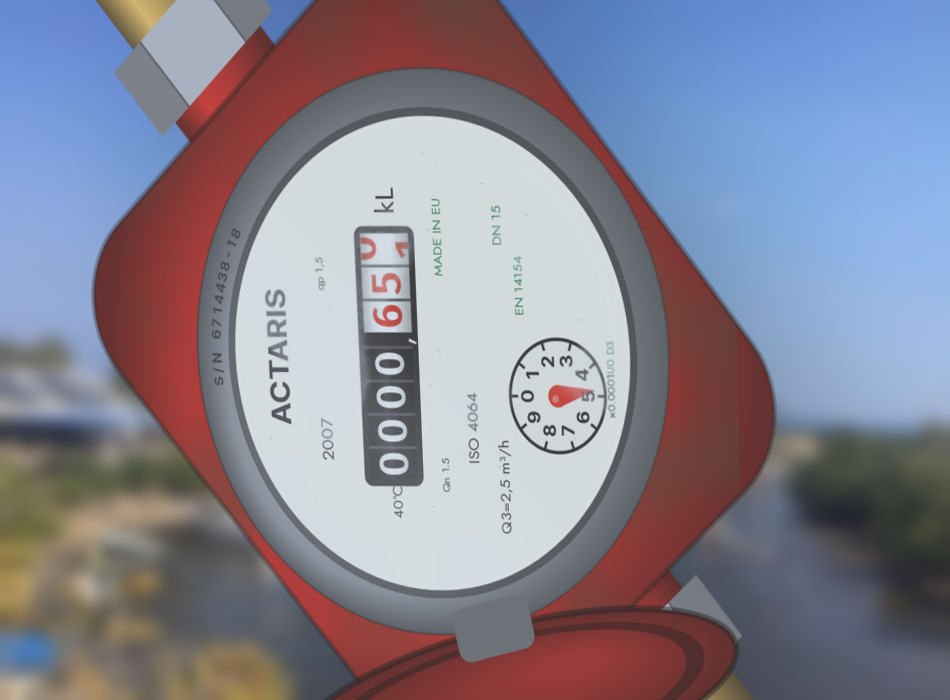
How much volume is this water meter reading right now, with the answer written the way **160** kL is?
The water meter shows **0.6504** kL
